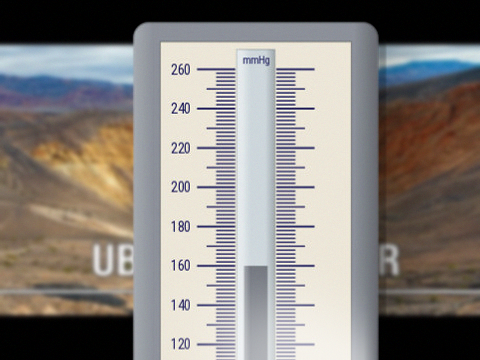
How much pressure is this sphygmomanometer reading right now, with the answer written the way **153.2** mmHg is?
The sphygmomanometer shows **160** mmHg
